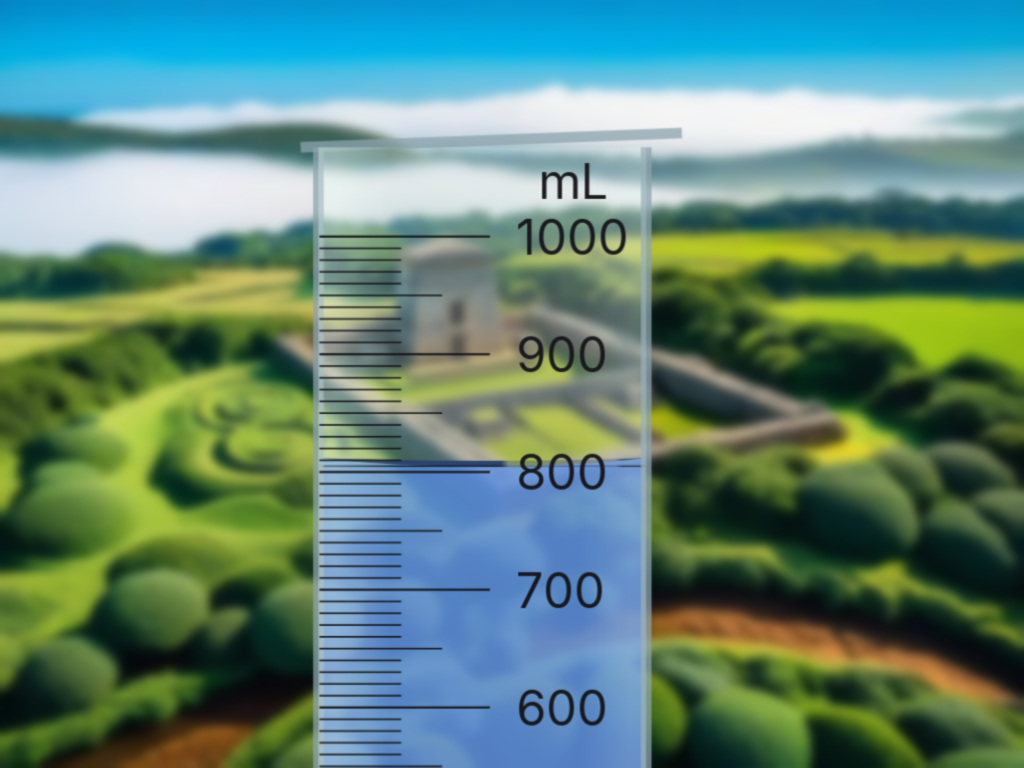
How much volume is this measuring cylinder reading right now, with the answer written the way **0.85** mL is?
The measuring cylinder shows **805** mL
